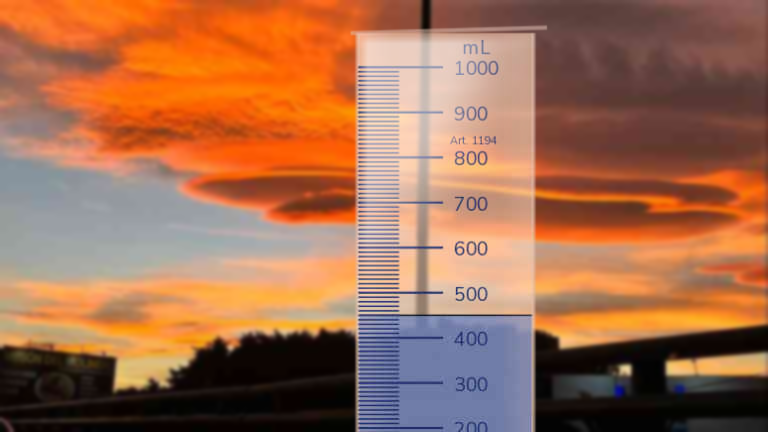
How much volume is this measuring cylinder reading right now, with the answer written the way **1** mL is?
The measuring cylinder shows **450** mL
